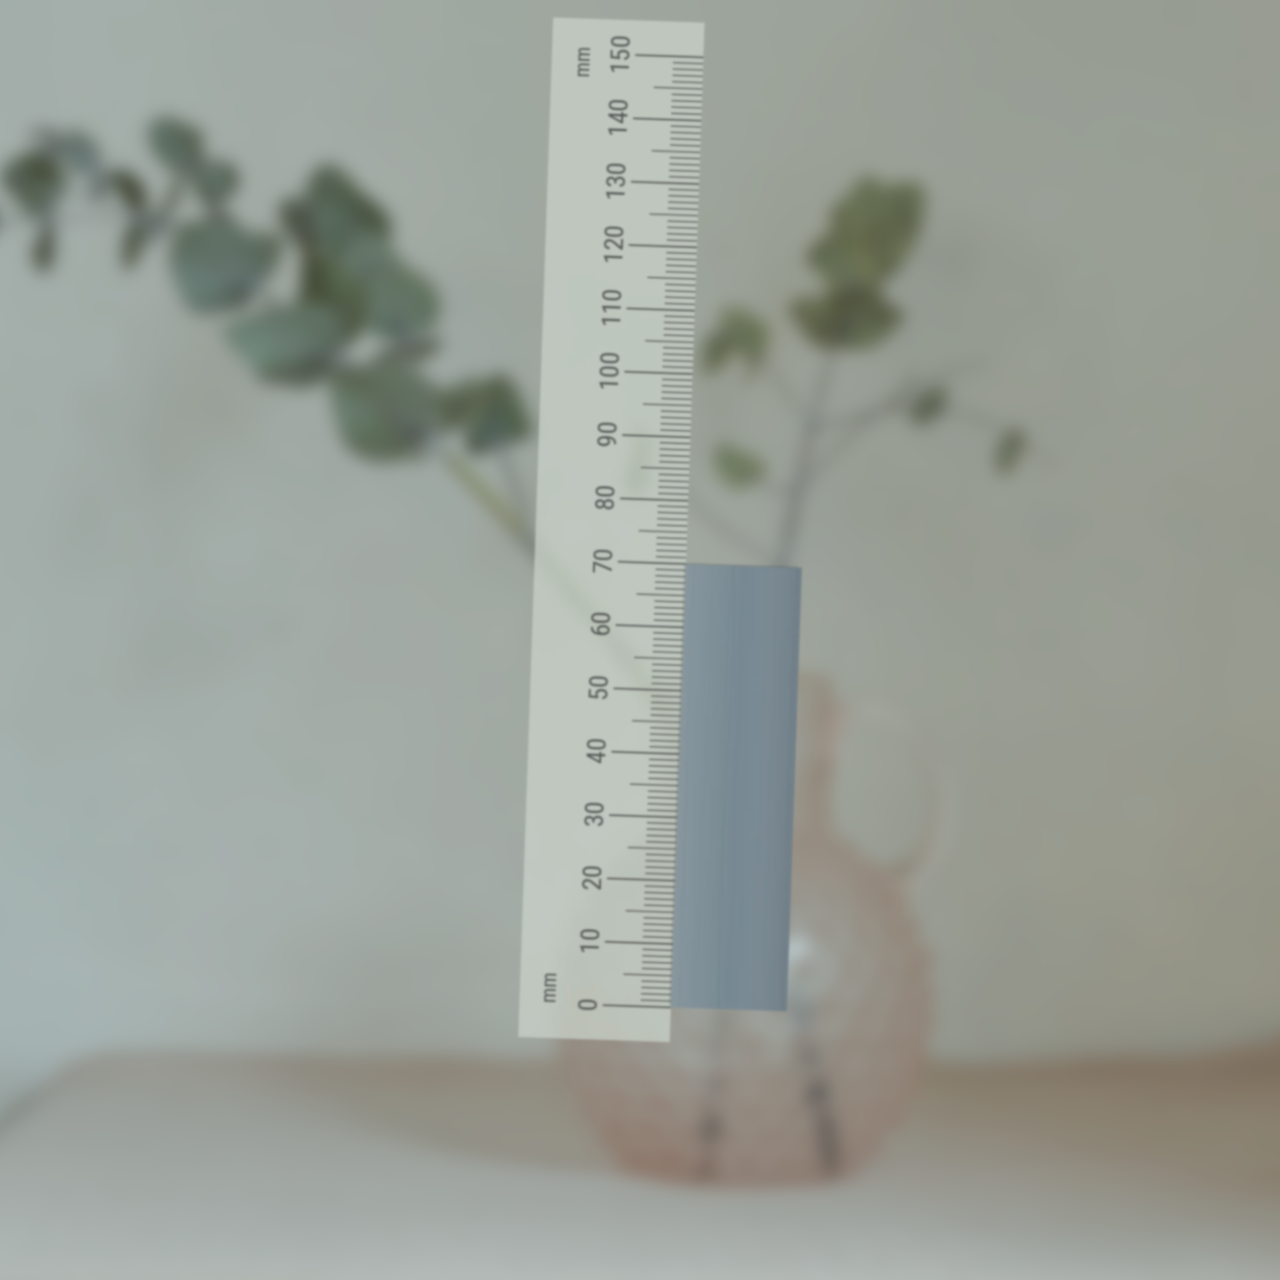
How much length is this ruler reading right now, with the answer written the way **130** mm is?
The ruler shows **70** mm
